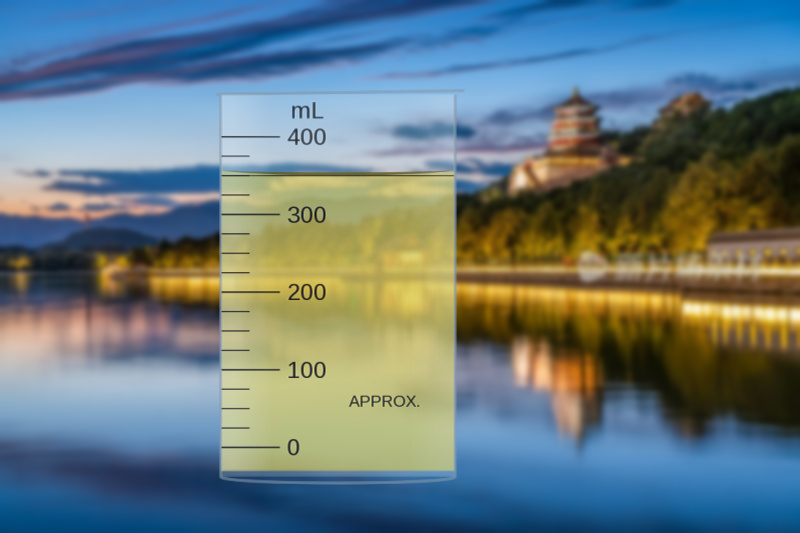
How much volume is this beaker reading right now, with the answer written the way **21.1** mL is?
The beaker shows **350** mL
